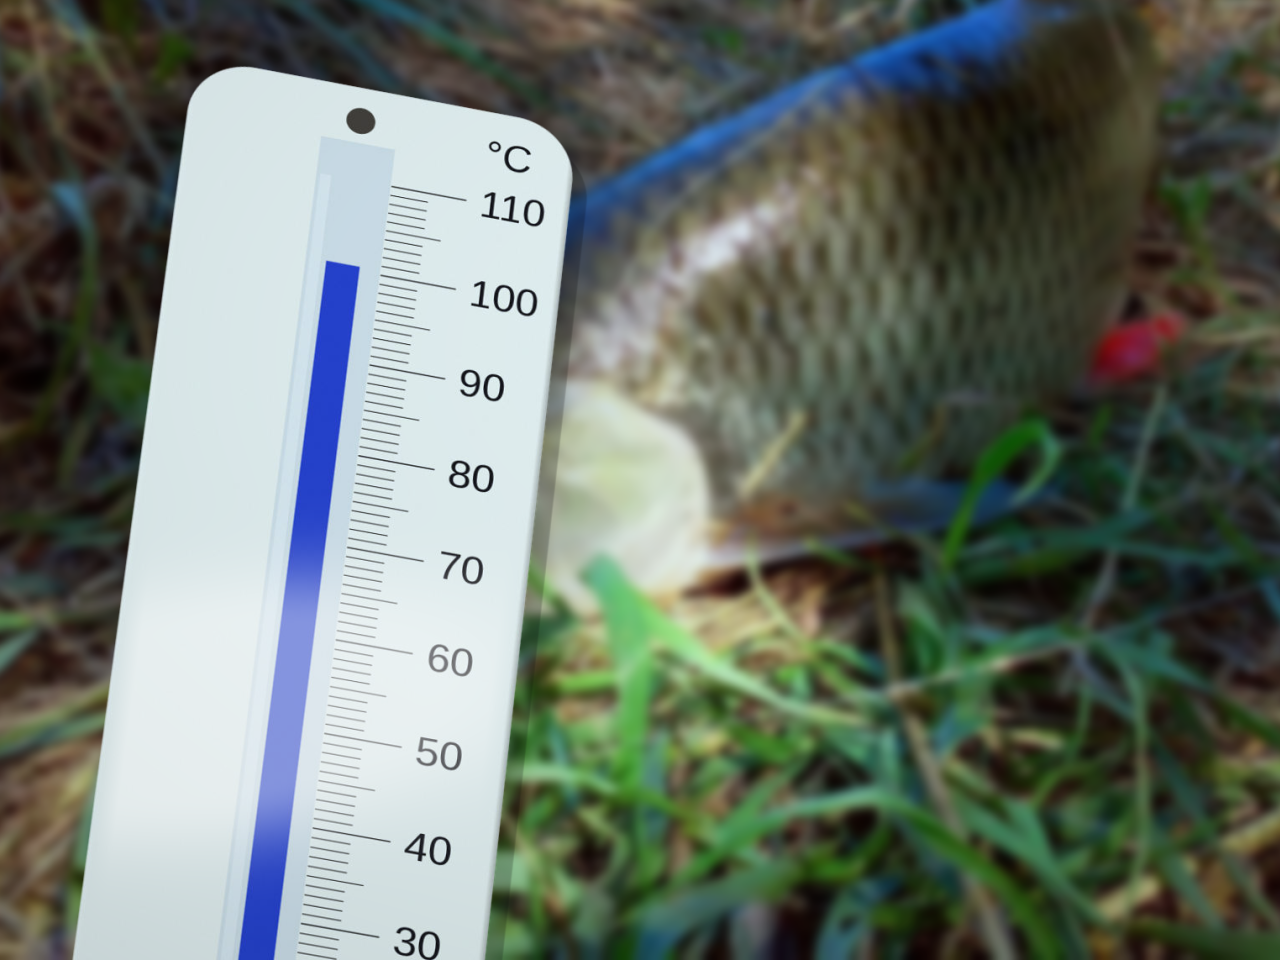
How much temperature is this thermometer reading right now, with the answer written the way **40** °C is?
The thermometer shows **100.5** °C
